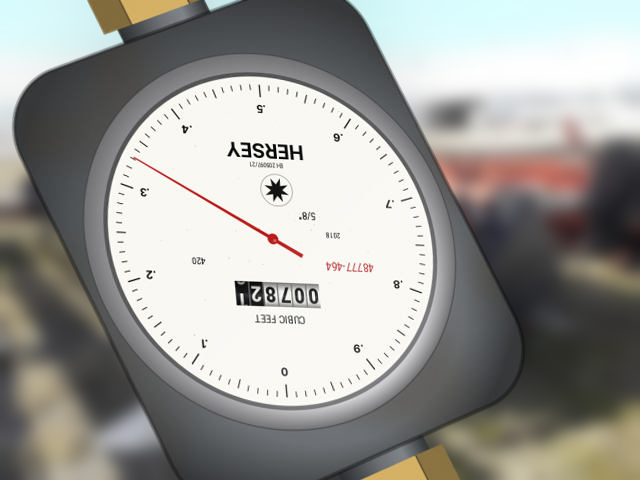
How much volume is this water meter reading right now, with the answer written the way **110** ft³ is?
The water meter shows **7821.33** ft³
